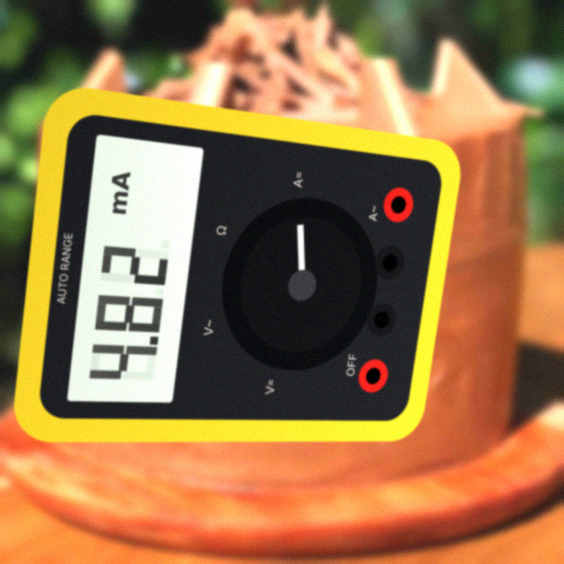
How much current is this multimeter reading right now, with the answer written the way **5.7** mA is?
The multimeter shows **4.82** mA
